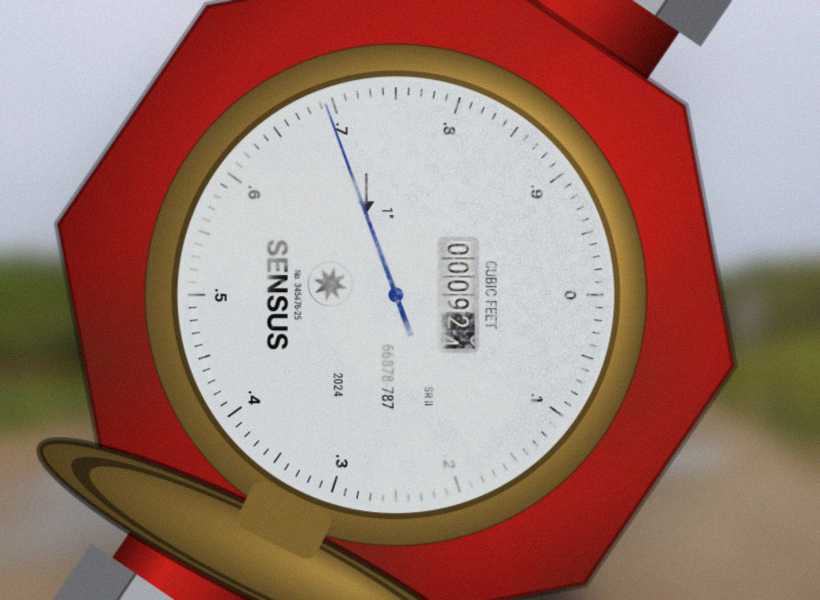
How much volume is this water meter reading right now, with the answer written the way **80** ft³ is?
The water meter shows **923.69** ft³
